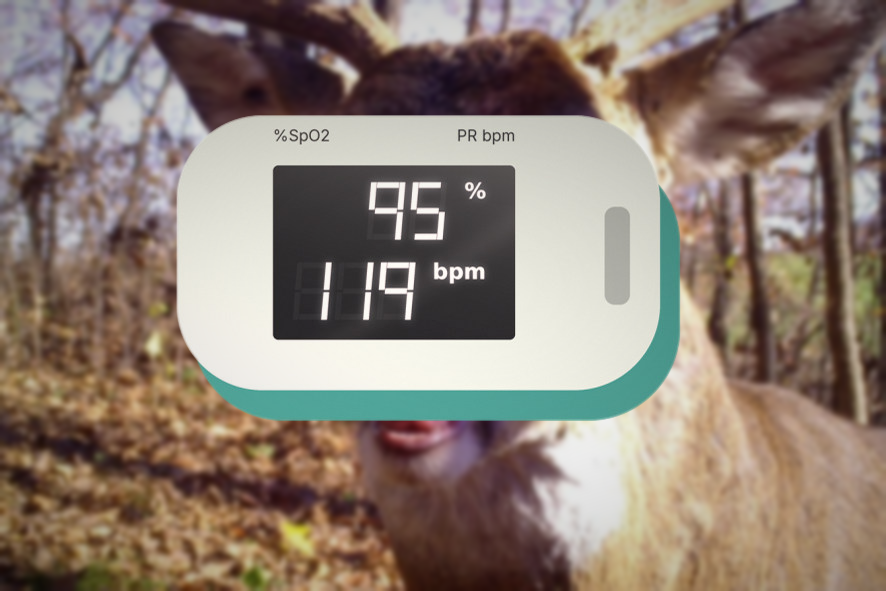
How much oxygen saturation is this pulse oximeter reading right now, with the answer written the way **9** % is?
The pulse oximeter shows **95** %
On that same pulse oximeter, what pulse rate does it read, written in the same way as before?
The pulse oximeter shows **119** bpm
